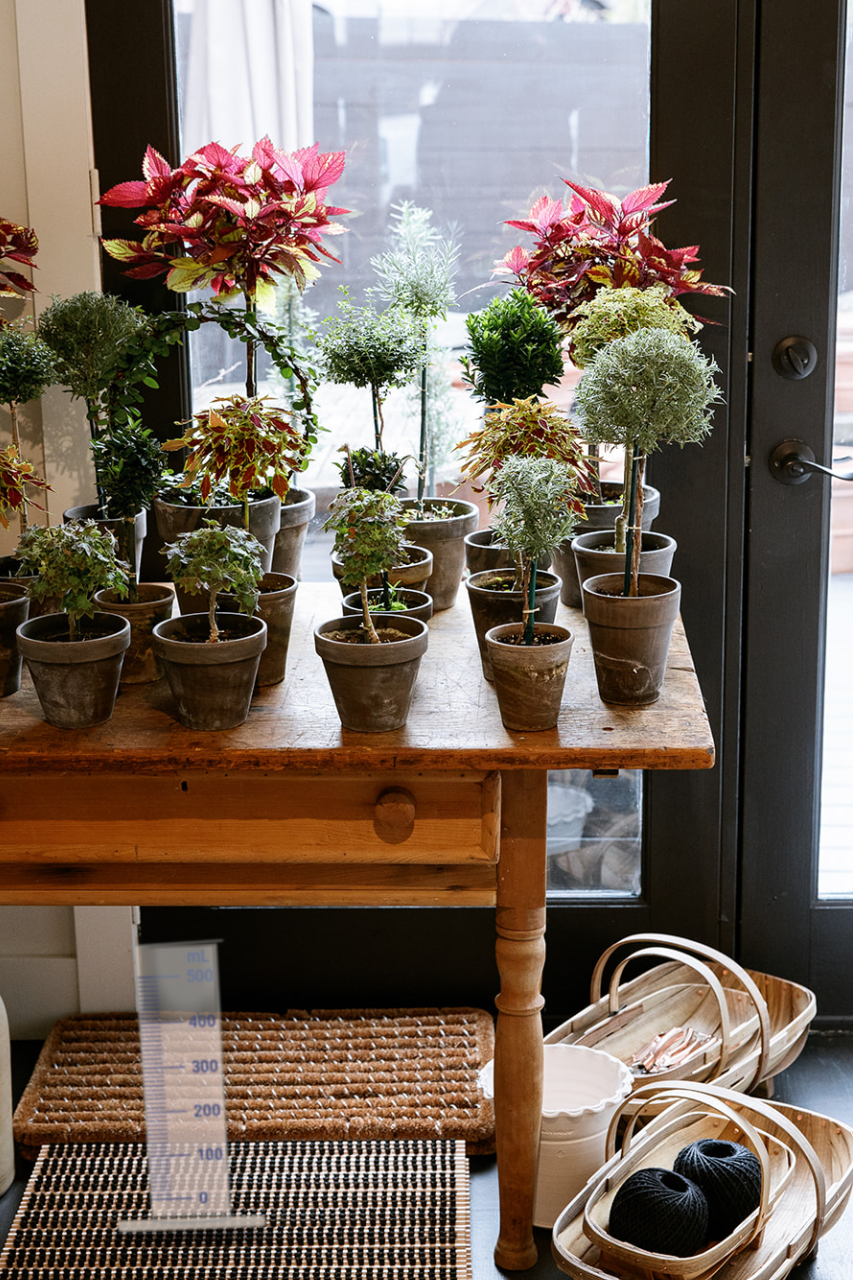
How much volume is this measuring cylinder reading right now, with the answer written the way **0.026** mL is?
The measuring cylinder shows **400** mL
